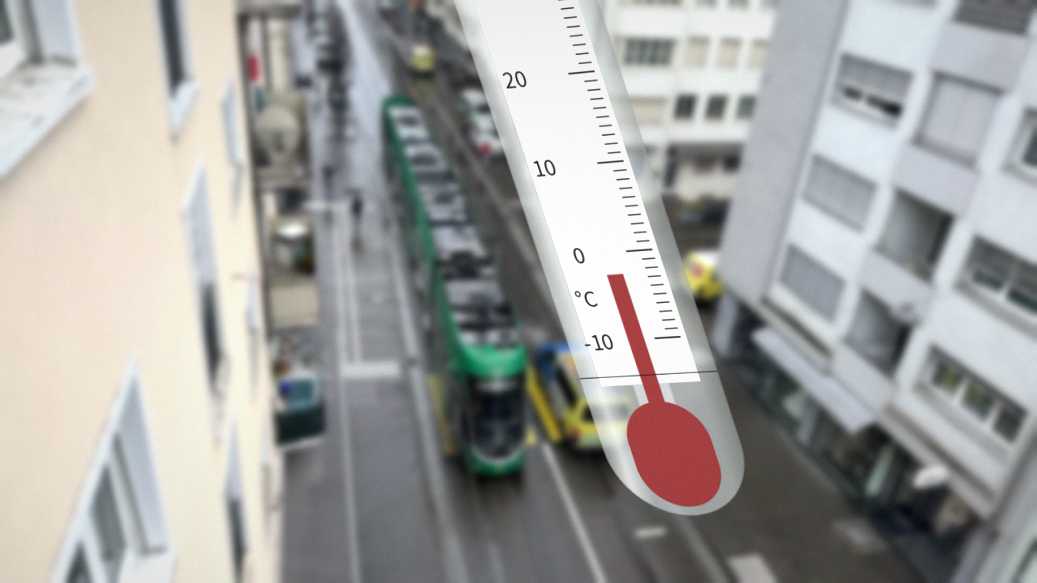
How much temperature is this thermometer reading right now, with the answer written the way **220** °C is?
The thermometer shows **-2.5** °C
